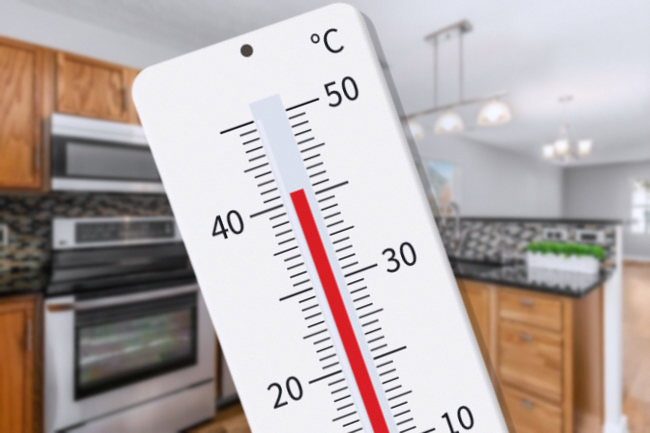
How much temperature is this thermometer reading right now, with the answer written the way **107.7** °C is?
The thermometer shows **41** °C
